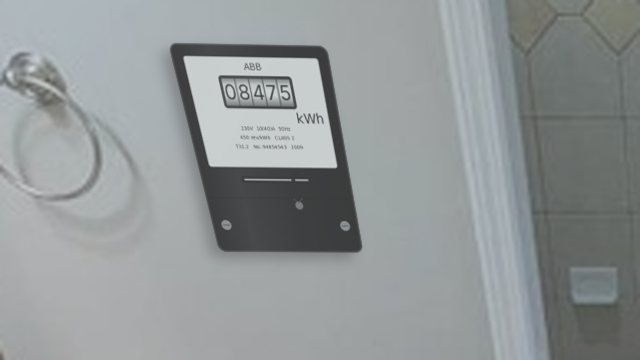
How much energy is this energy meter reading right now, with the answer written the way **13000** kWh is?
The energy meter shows **8475** kWh
